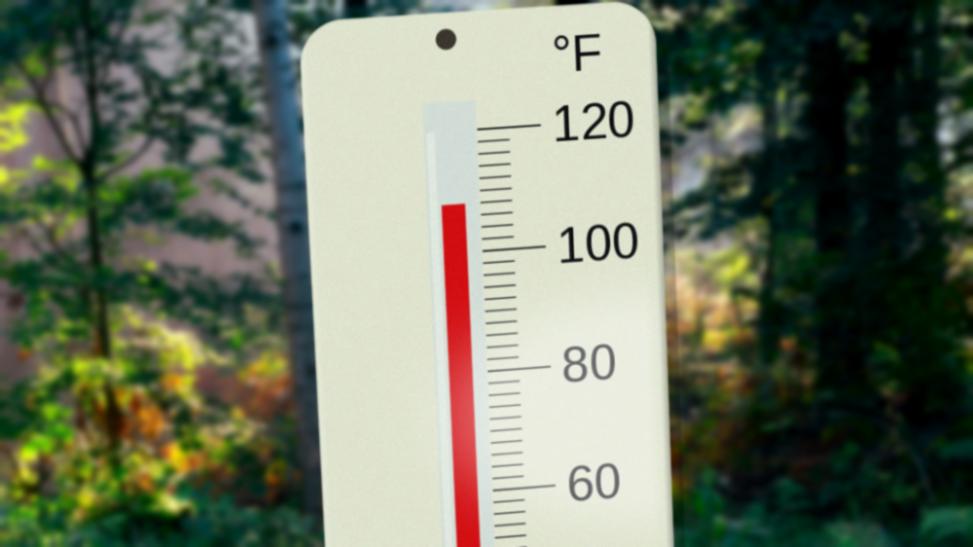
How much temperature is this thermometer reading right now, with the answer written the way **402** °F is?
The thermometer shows **108** °F
